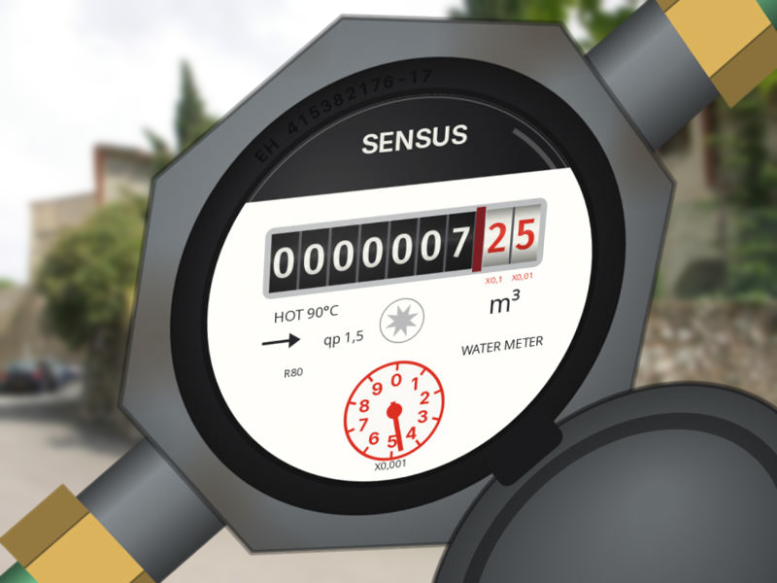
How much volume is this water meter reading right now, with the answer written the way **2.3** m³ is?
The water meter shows **7.254** m³
